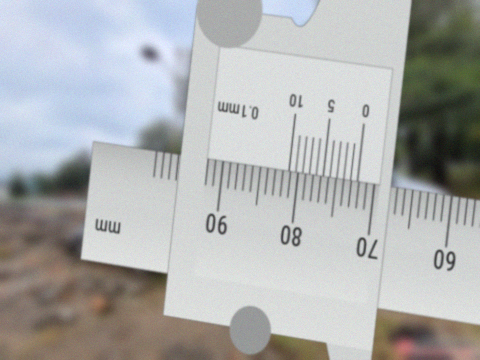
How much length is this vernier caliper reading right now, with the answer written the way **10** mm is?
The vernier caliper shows **72.2** mm
